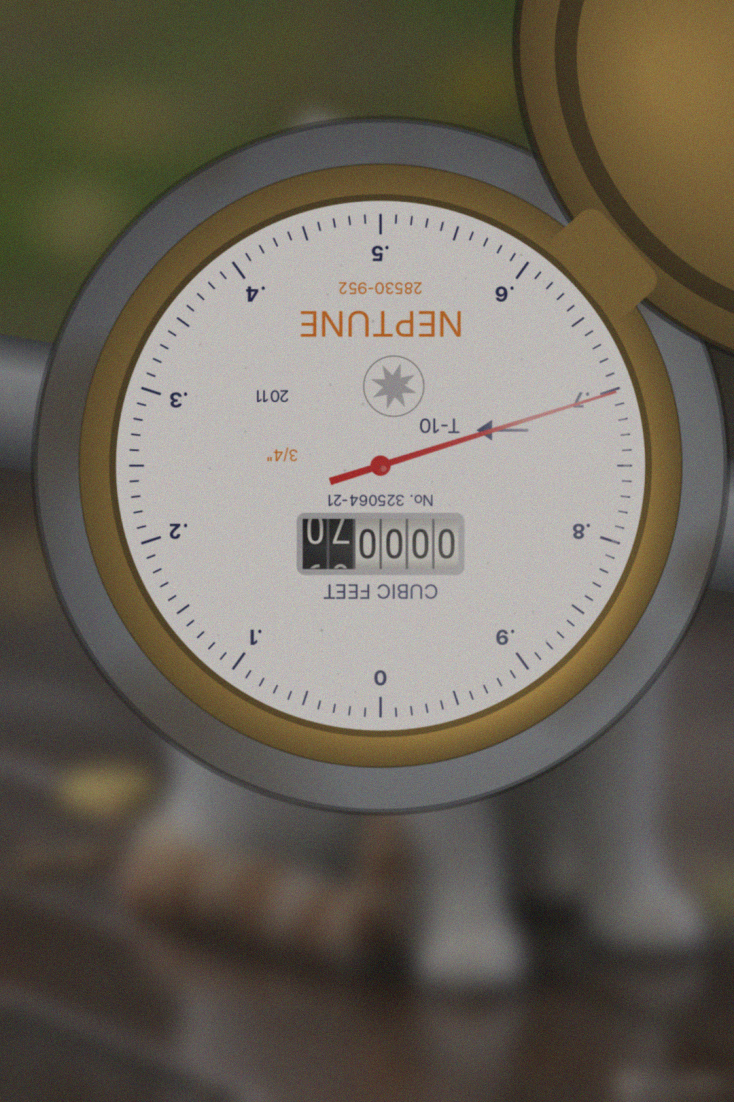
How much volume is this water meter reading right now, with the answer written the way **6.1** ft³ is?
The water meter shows **69.70** ft³
